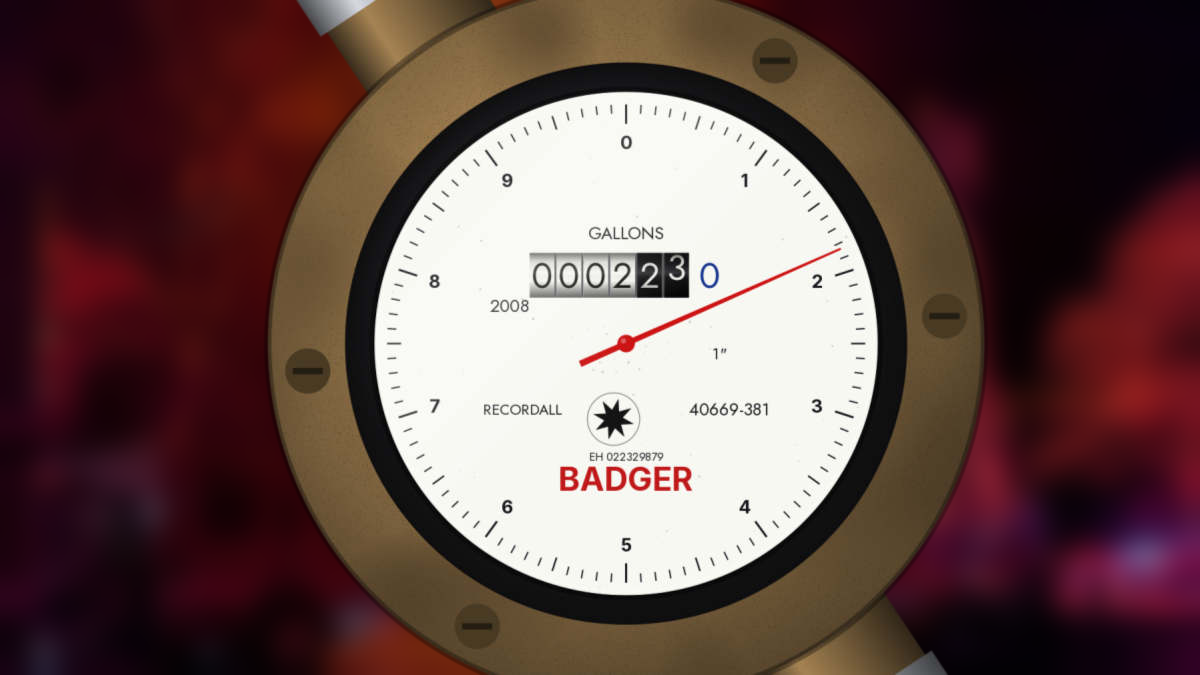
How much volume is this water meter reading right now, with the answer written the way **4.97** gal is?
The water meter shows **2231.8** gal
